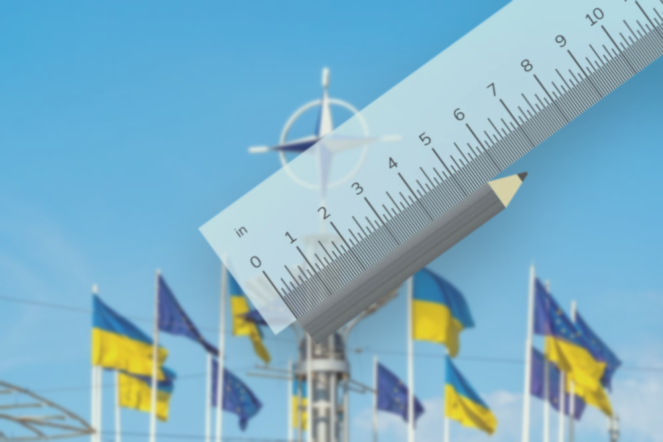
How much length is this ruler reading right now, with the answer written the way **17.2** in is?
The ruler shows **6.5** in
